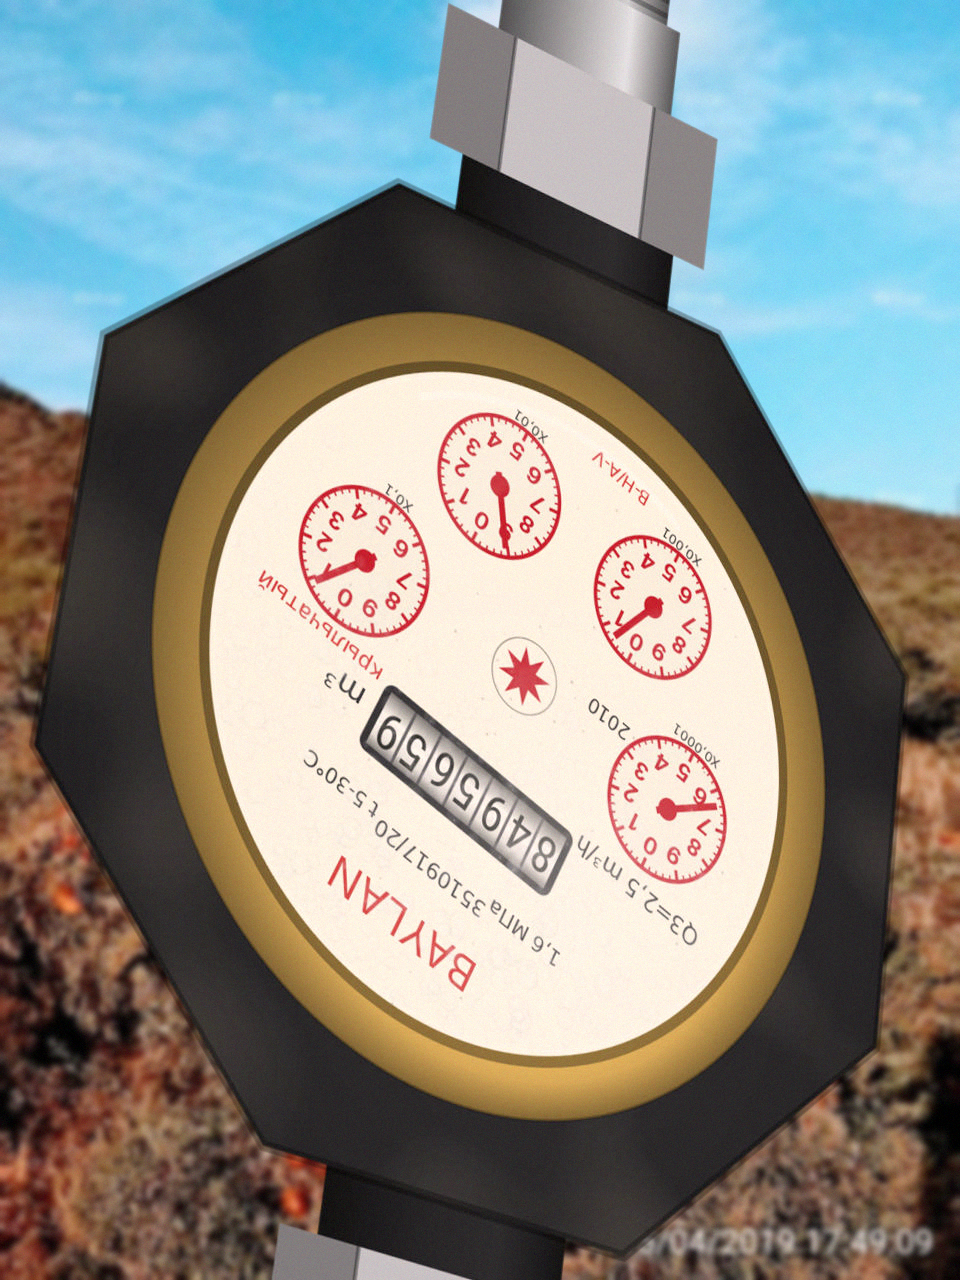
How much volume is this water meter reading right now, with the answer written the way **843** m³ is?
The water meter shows **8495659.0906** m³
